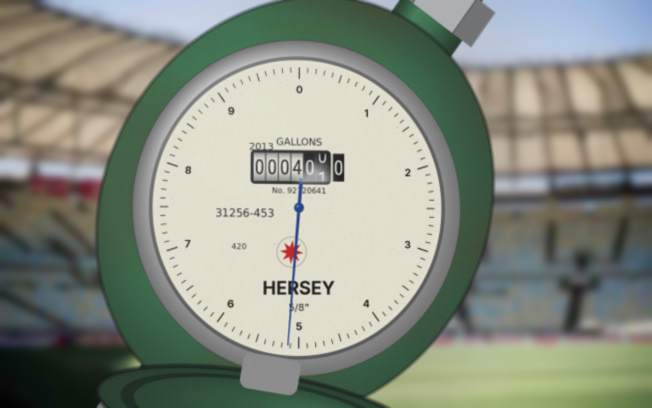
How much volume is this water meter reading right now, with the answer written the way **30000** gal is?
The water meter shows **4005.1** gal
